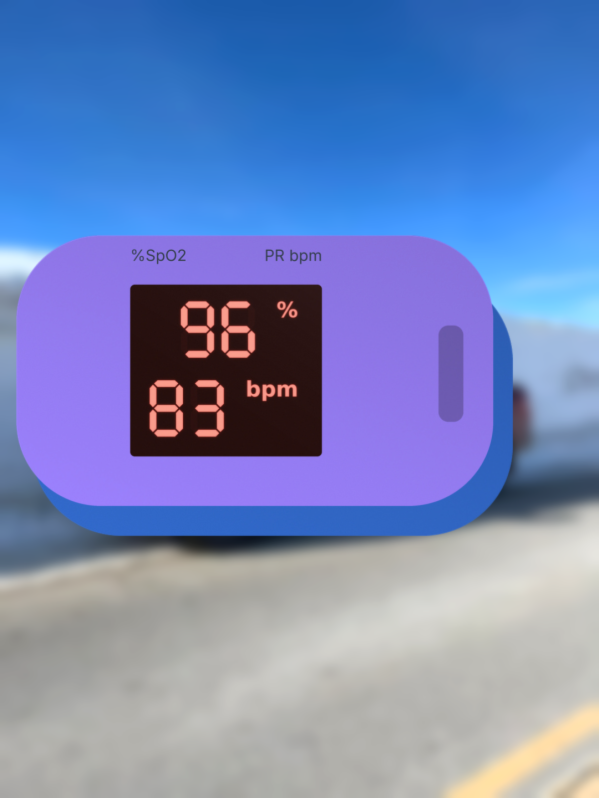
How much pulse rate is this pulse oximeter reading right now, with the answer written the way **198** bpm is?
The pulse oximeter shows **83** bpm
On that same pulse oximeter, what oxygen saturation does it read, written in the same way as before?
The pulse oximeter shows **96** %
